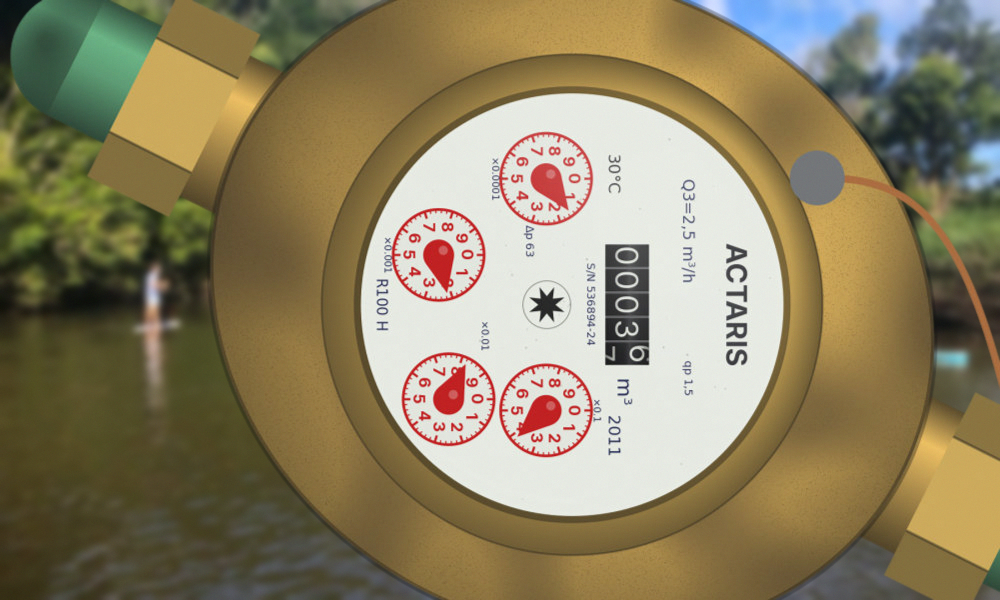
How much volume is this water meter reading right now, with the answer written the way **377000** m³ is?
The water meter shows **36.3821** m³
